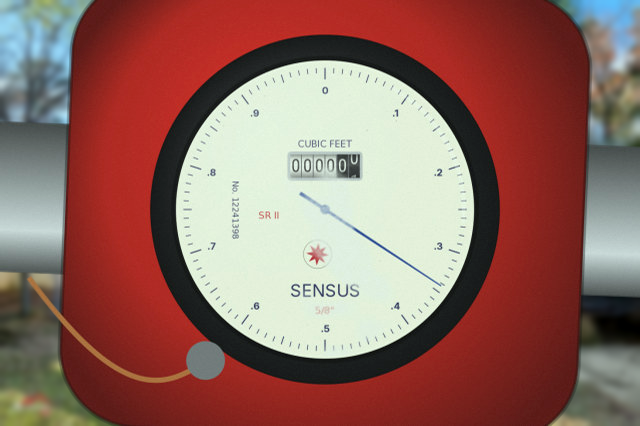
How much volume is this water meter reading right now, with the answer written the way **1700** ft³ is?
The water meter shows **0.34** ft³
